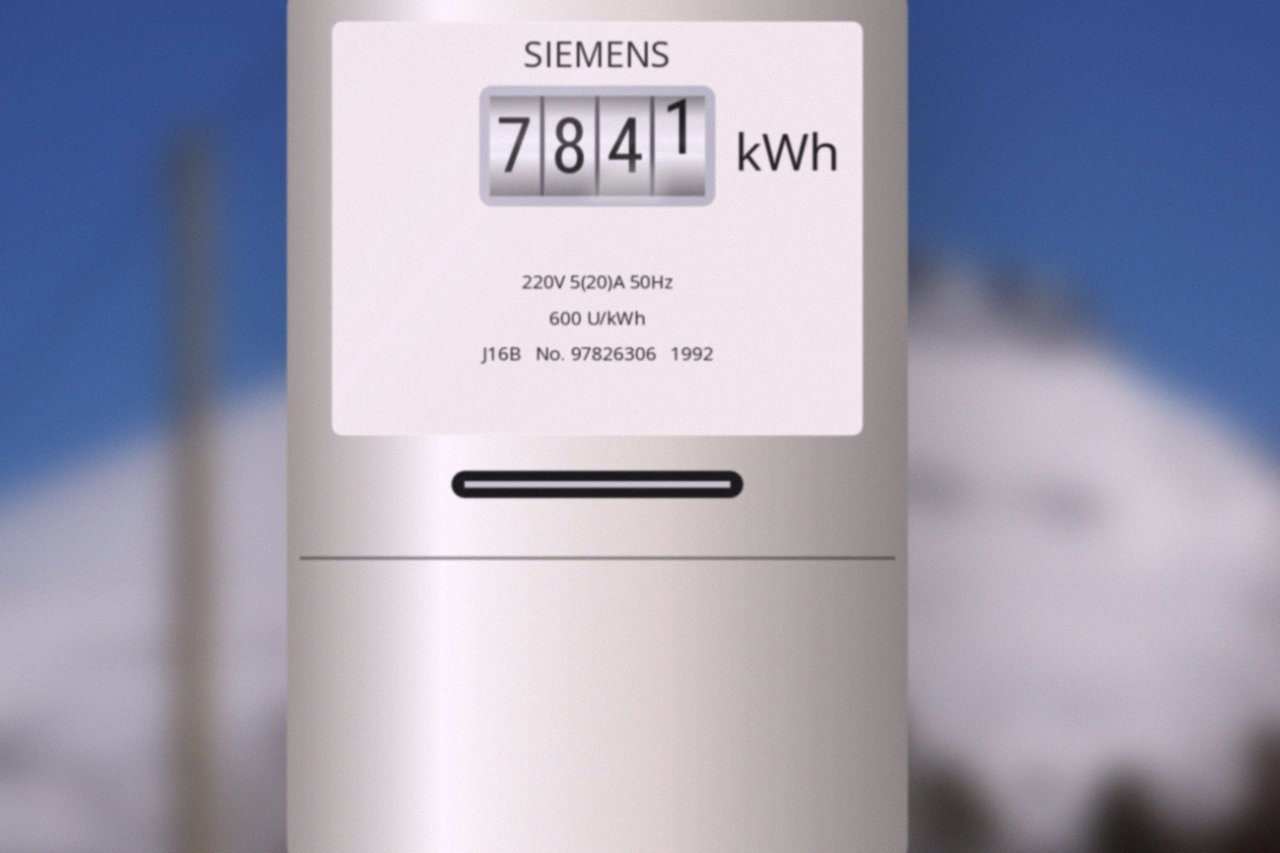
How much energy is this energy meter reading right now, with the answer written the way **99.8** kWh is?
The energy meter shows **7841** kWh
